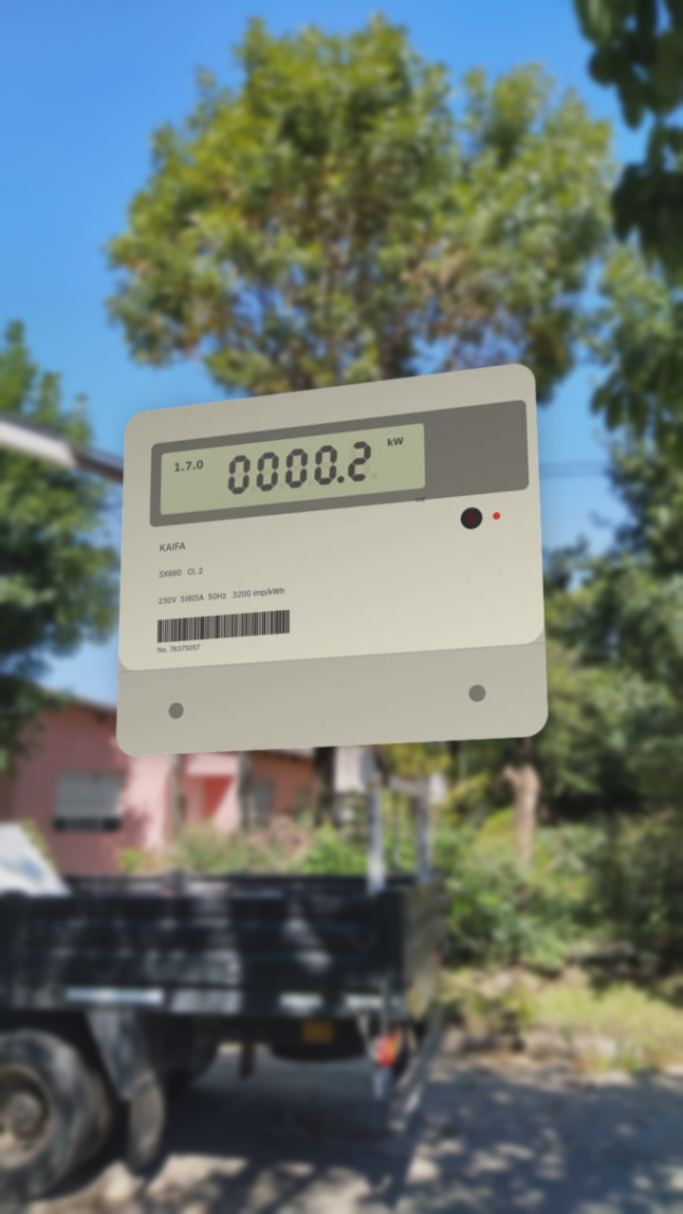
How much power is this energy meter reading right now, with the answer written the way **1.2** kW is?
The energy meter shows **0.2** kW
